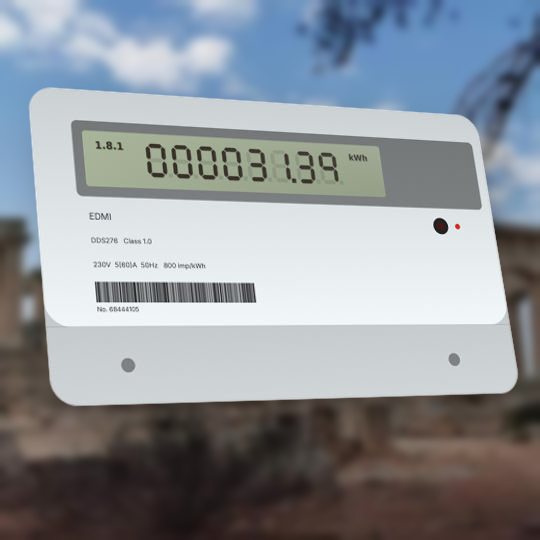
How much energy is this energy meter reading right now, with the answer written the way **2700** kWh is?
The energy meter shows **31.39** kWh
